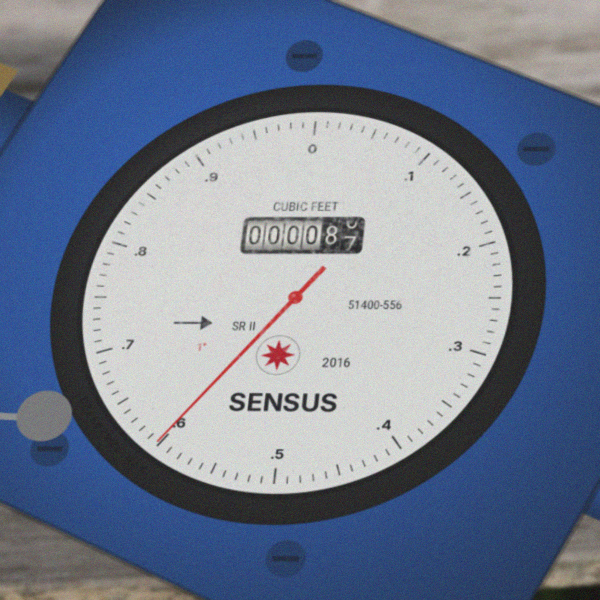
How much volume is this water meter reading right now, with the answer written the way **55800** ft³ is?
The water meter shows **86.60** ft³
